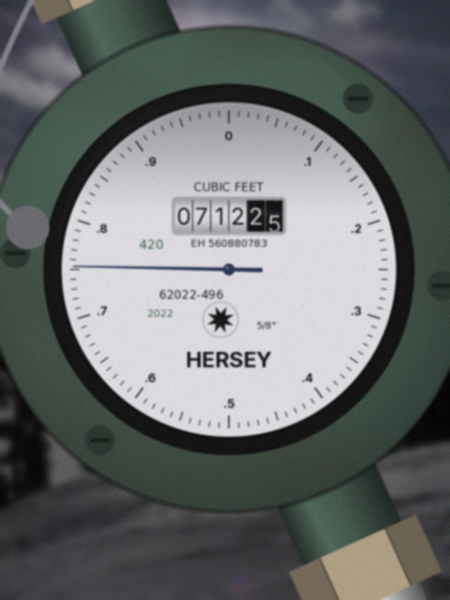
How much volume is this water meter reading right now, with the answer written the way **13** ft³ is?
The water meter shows **71224.75** ft³
